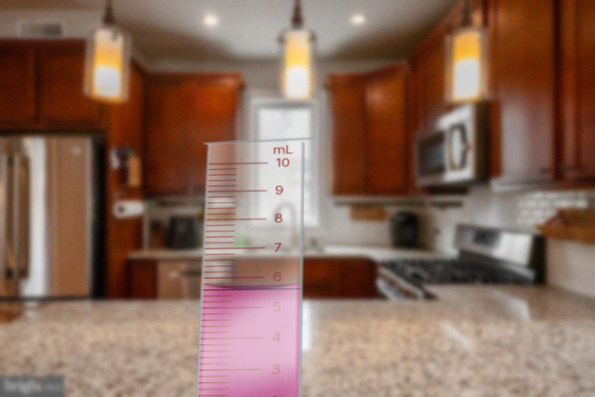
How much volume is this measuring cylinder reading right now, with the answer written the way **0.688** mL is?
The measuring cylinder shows **5.6** mL
